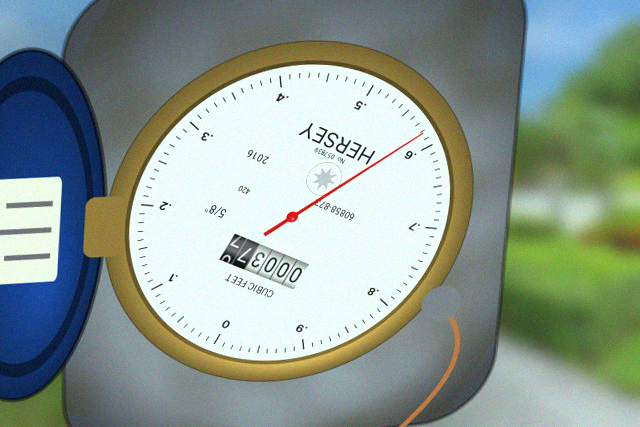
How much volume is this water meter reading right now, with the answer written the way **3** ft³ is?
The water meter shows **376.58** ft³
